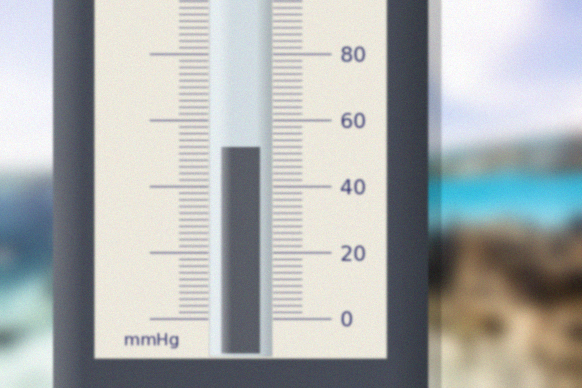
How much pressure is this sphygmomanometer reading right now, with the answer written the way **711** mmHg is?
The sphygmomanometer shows **52** mmHg
